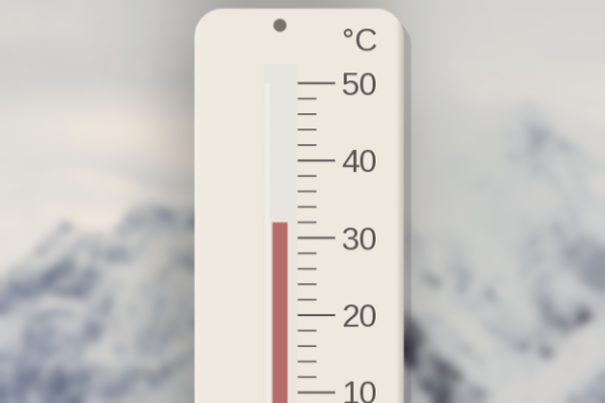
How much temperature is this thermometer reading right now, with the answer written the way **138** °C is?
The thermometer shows **32** °C
